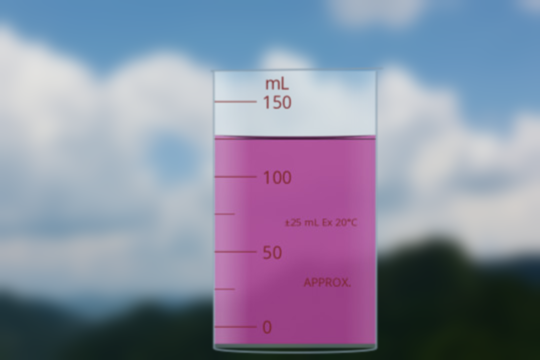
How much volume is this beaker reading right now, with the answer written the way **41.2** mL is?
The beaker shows **125** mL
